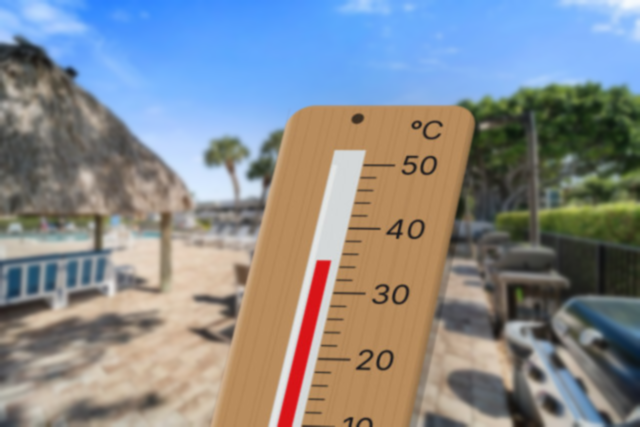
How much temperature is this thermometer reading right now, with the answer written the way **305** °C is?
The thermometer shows **35** °C
